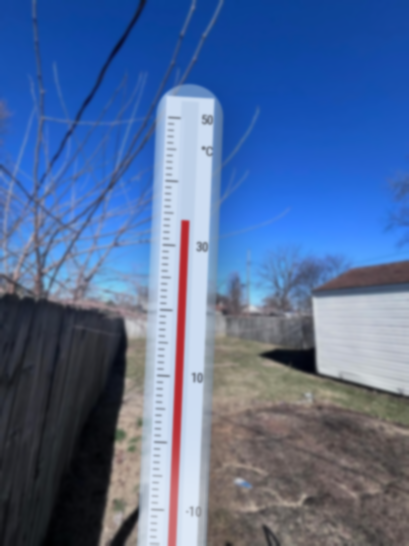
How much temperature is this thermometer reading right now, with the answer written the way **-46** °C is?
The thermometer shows **34** °C
